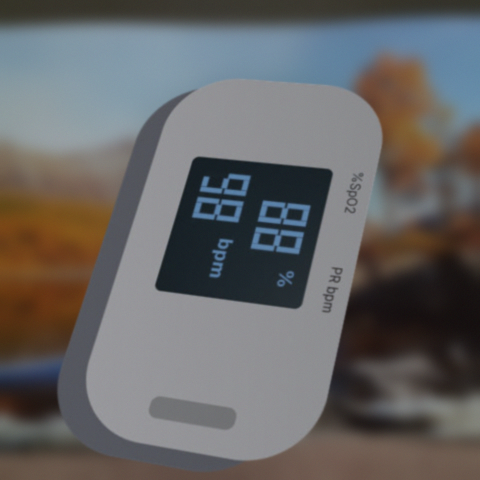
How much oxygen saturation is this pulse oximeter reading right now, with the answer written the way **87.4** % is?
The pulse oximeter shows **88** %
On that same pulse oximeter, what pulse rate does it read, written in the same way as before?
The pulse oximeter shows **98** bpm
